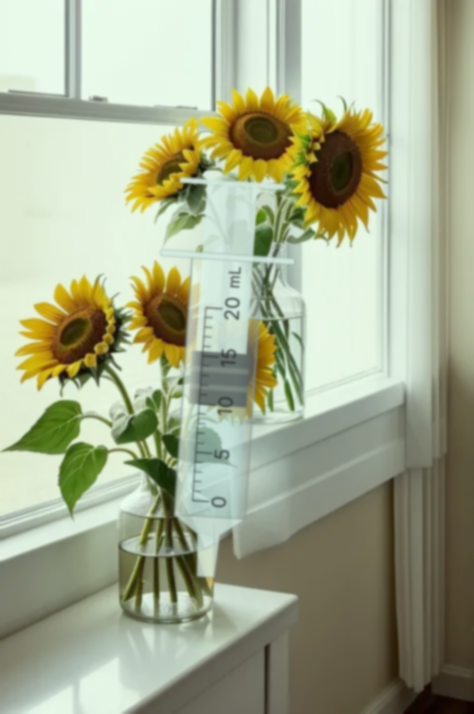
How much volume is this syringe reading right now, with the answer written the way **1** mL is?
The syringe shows **10** mL
